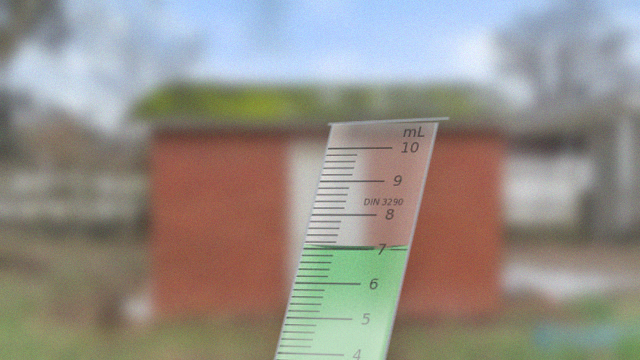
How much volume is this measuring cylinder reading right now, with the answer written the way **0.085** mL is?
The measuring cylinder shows **7** mL
